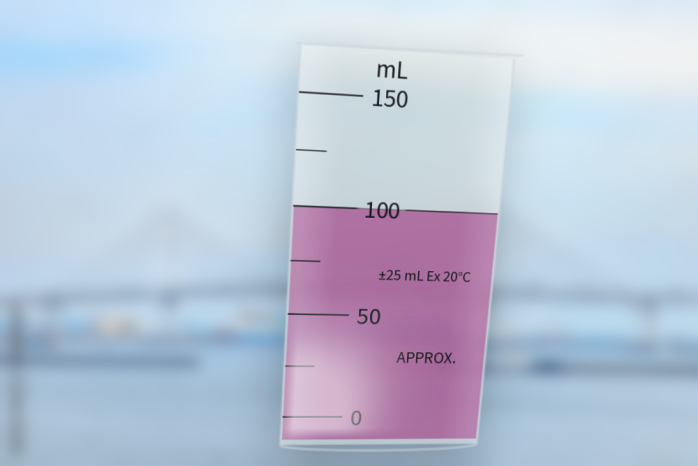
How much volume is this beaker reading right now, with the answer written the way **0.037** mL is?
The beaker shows **100** mL
